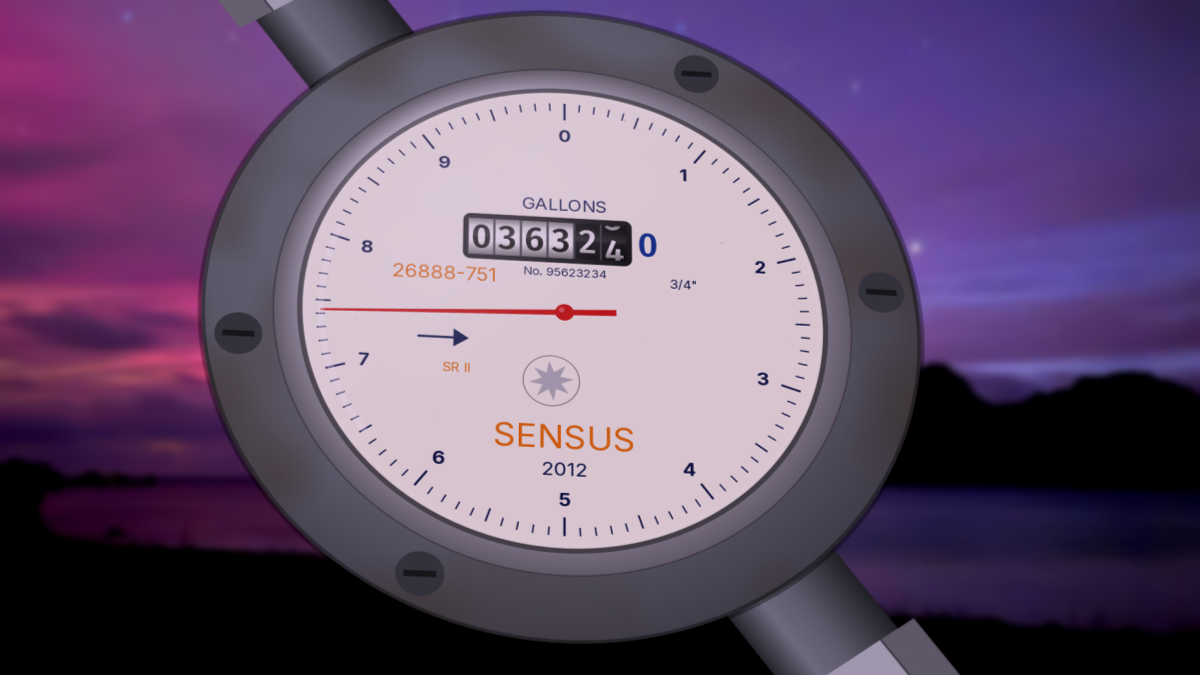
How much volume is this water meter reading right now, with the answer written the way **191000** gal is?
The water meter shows **363237.4** gal
